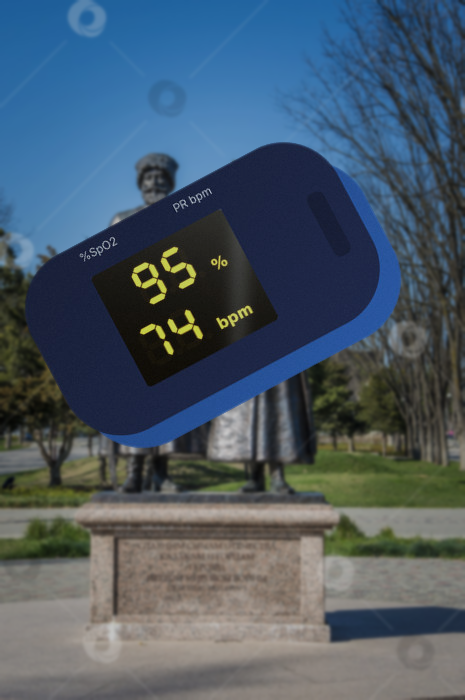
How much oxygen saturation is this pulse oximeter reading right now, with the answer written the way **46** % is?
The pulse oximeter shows **95** %
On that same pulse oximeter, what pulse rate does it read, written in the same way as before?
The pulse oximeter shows **74** bpm
